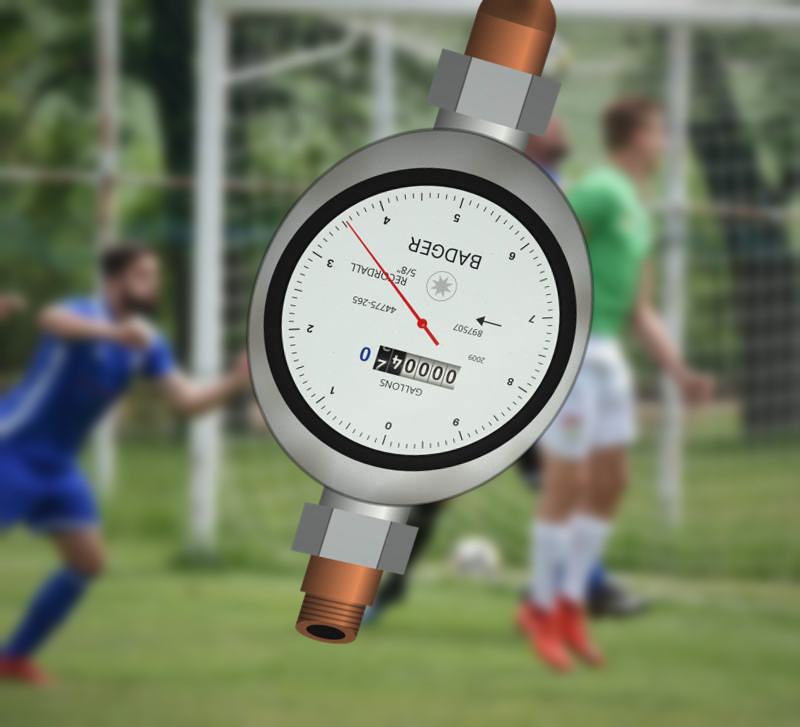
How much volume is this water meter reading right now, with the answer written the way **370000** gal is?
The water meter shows **423.5** gal
